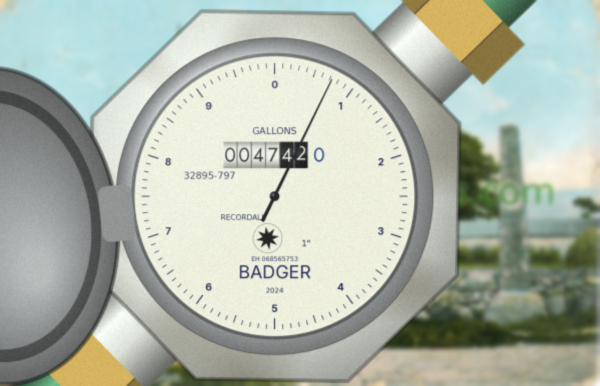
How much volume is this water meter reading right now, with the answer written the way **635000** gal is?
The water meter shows **47420.7** gal
